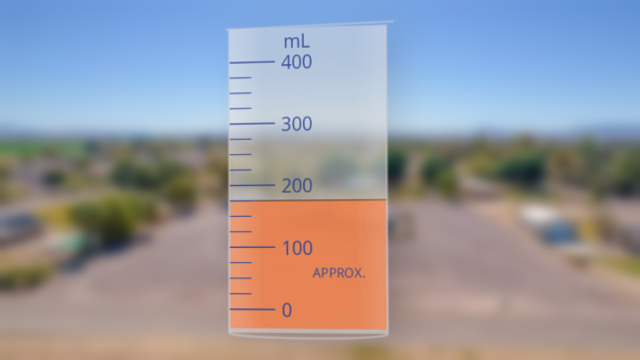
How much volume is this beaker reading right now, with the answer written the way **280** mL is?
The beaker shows **175** mL
